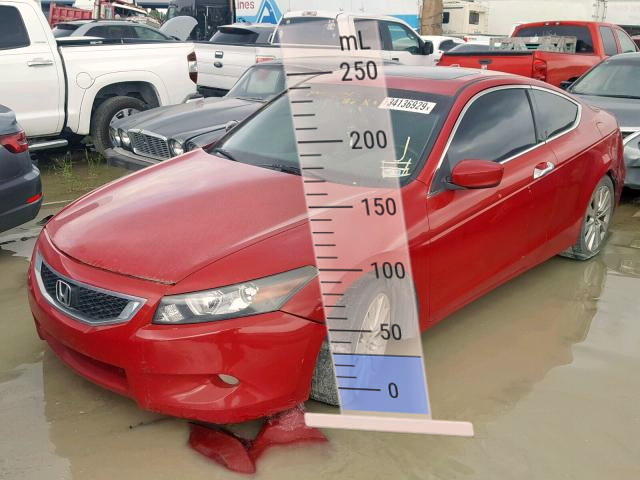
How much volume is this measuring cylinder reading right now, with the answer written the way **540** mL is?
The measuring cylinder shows **30** mL
